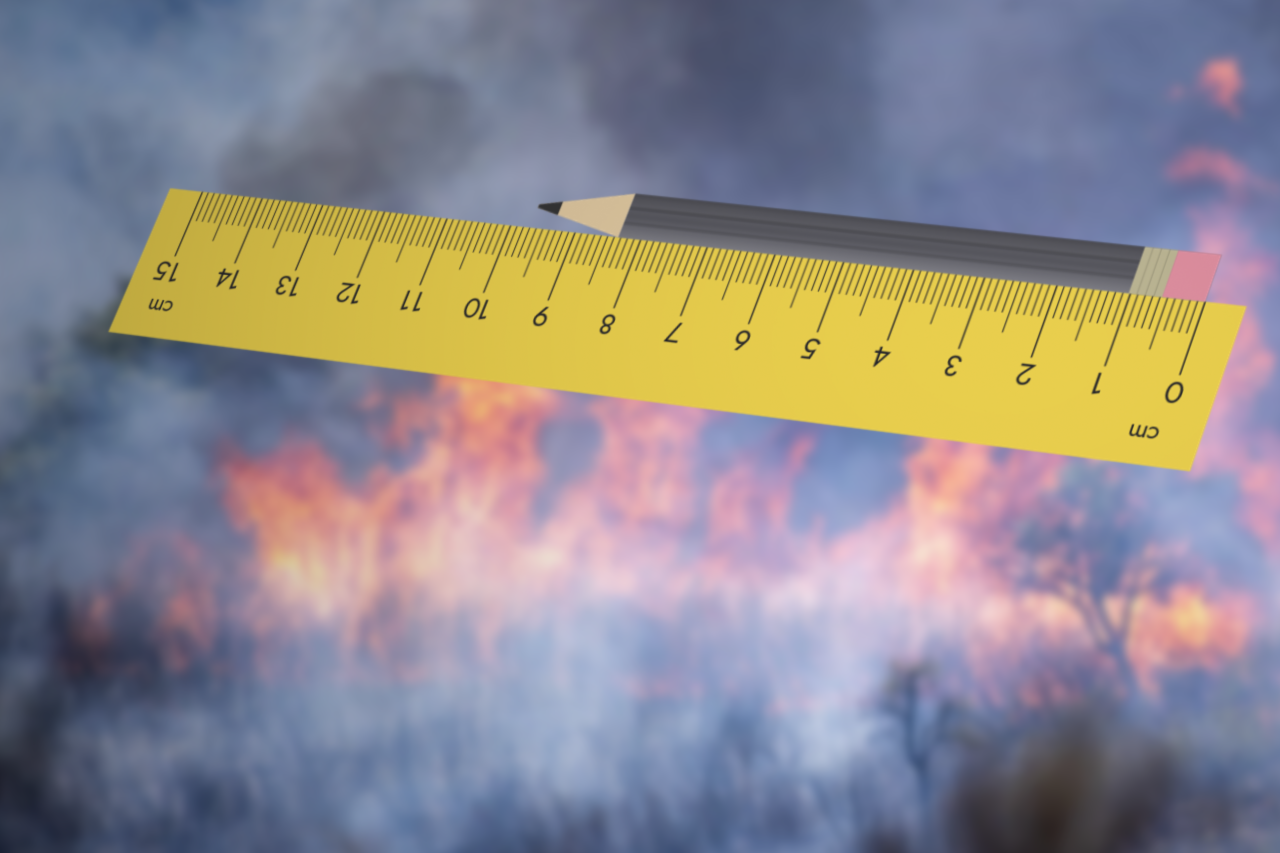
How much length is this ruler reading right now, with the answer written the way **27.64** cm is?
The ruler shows **9.7** cm
